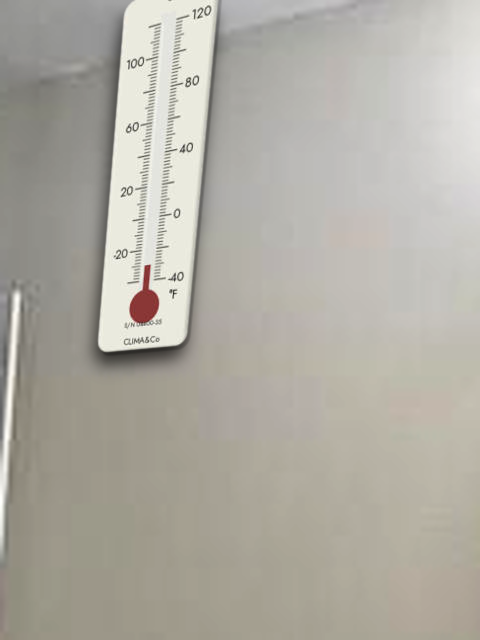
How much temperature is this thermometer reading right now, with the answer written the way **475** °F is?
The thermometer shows **-30** °F
